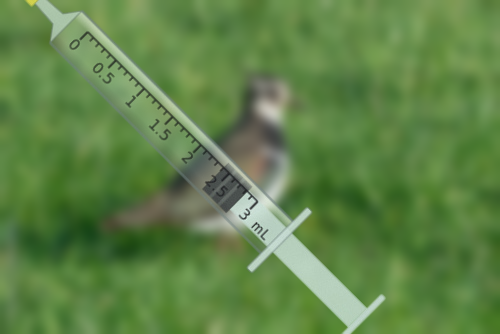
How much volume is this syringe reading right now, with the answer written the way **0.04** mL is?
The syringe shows **2.4** mL
